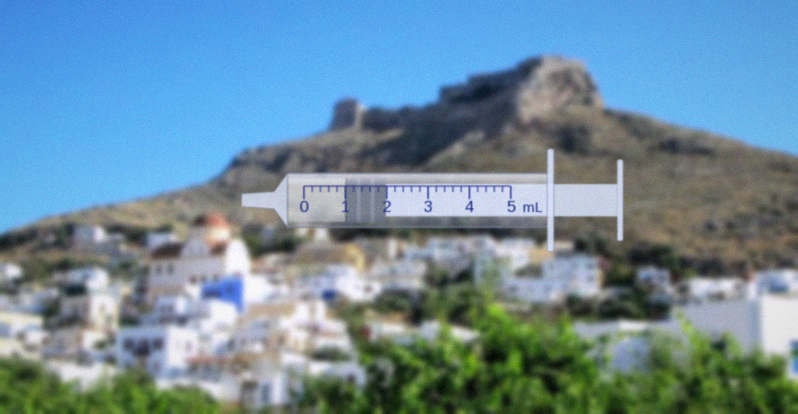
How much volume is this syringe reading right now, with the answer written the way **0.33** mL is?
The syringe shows **1** mL
